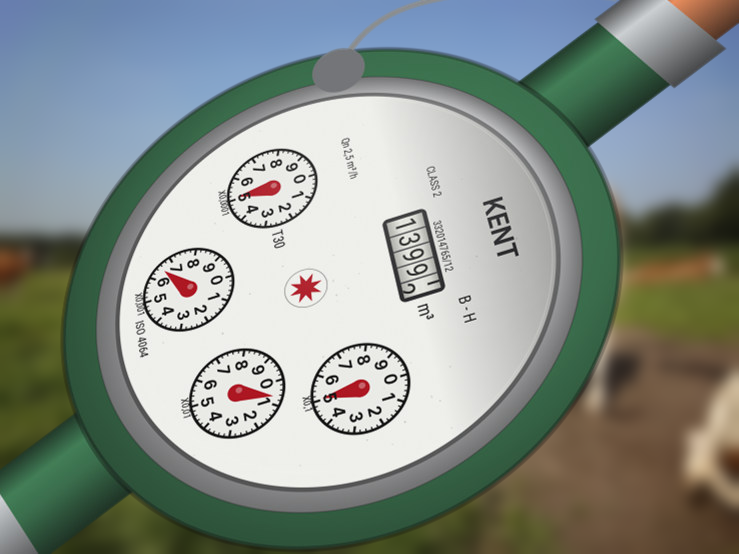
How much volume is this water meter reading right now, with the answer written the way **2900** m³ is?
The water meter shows **13991.5065** m³
